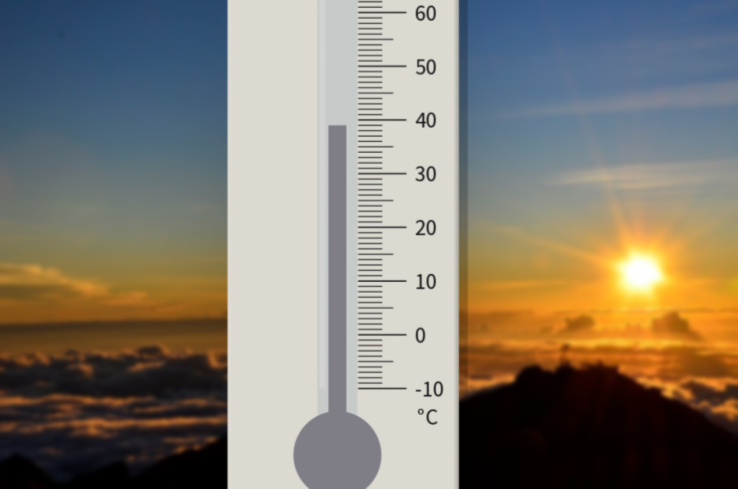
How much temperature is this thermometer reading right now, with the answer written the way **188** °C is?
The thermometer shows **39** °C
